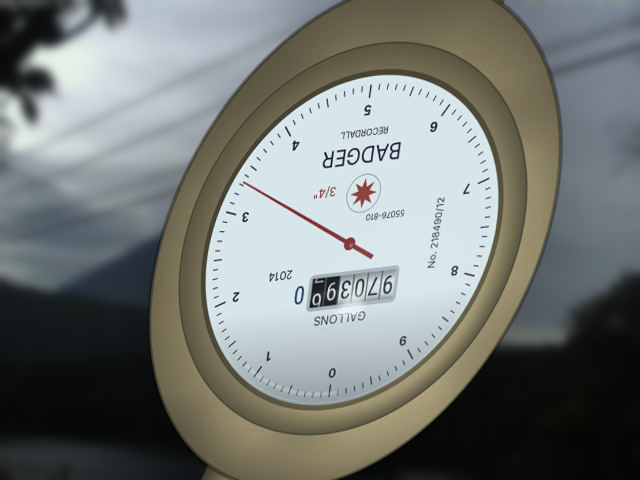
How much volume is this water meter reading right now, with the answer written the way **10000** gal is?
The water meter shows **9703963.3** gal
